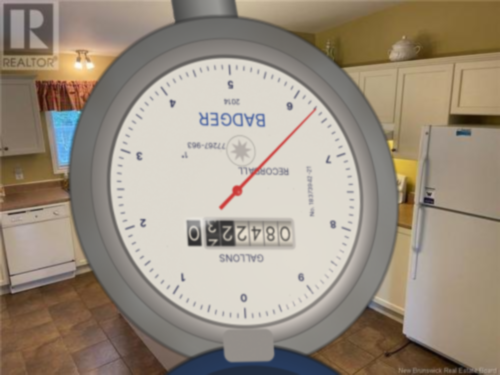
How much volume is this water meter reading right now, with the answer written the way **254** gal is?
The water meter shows **842226.3** gal
